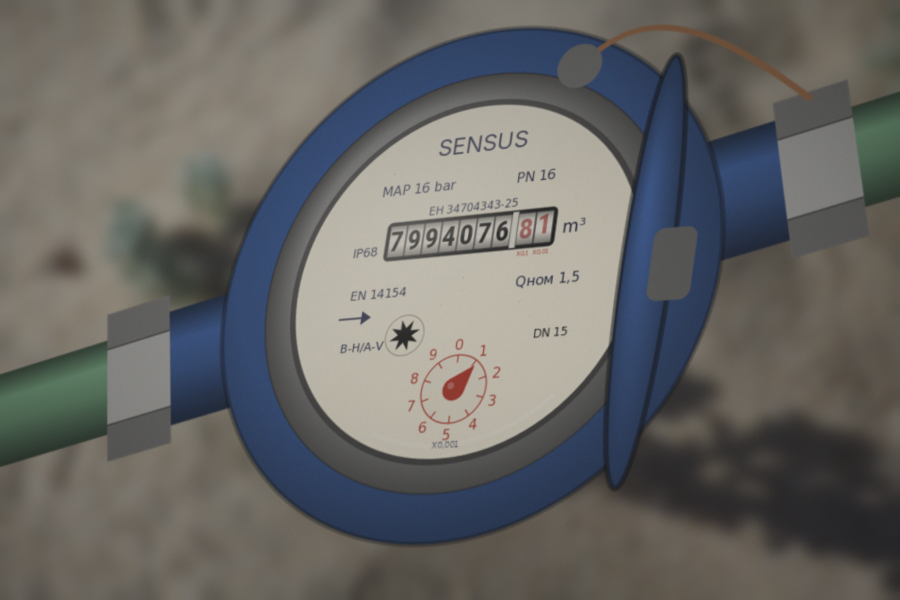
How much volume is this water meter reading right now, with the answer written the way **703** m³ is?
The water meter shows **7994076.811** m³
